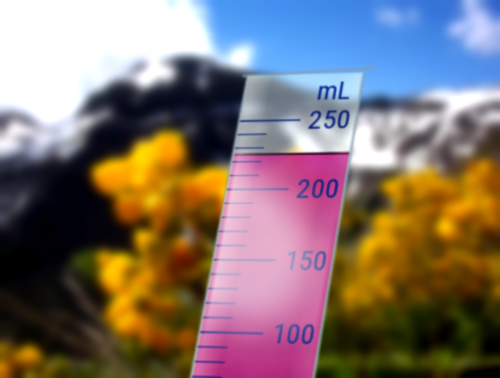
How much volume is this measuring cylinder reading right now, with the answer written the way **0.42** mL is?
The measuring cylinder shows **225** mL
